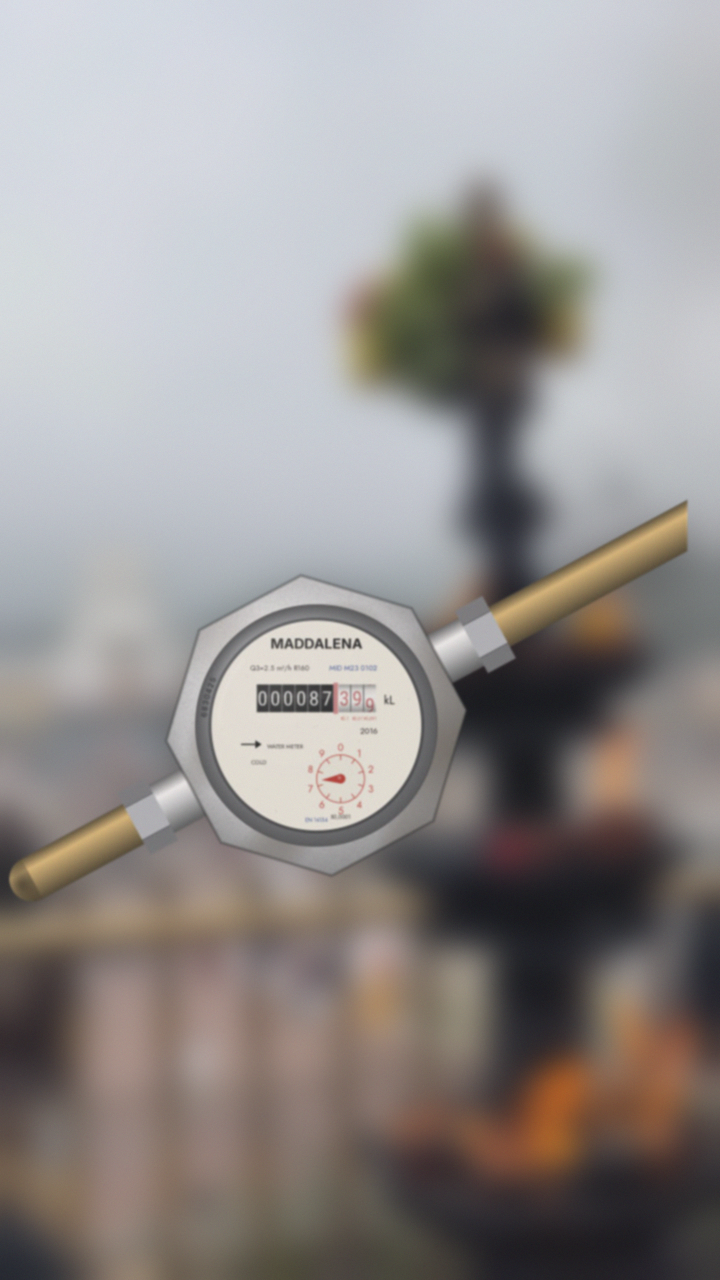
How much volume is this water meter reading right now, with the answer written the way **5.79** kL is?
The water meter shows **87.3987** kL
